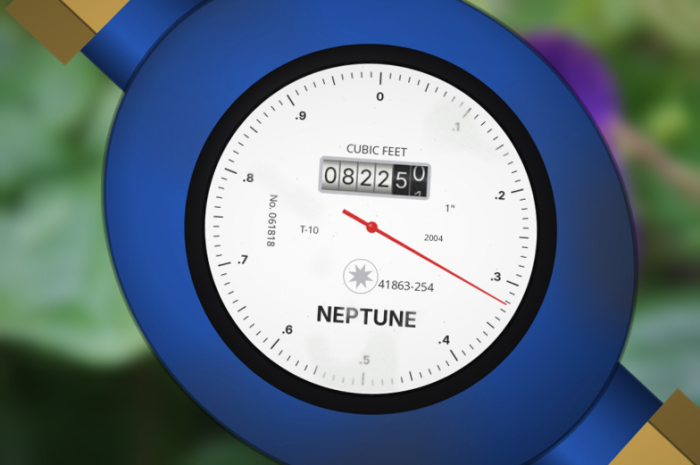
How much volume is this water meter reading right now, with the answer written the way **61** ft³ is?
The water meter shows **82250.32** ft³
